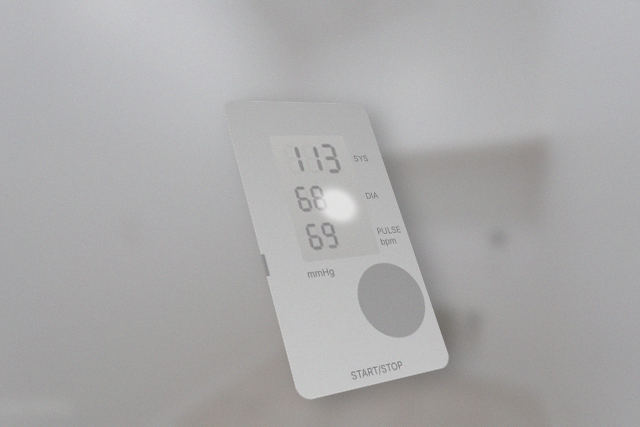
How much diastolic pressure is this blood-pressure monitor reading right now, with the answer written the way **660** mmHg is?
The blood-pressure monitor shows **68** mmHg
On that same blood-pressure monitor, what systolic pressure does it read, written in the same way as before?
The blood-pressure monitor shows **113** mmHg
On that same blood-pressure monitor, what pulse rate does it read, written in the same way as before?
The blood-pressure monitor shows **69** bpm
